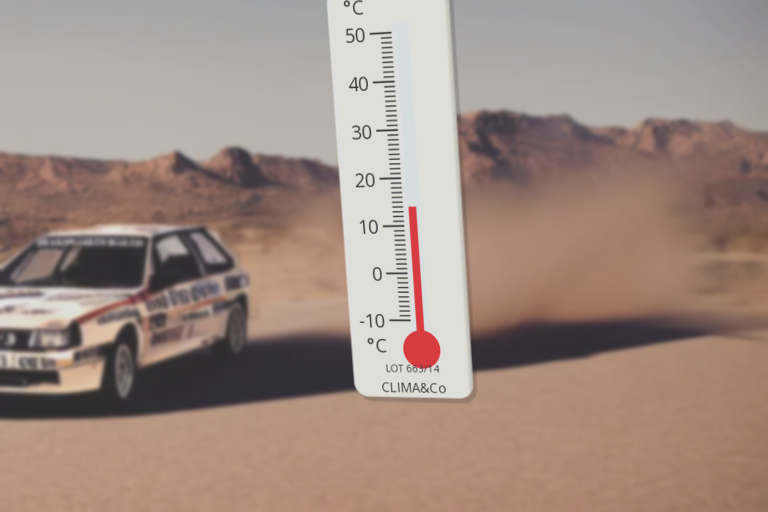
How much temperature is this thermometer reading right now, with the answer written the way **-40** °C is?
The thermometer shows **14** °C
